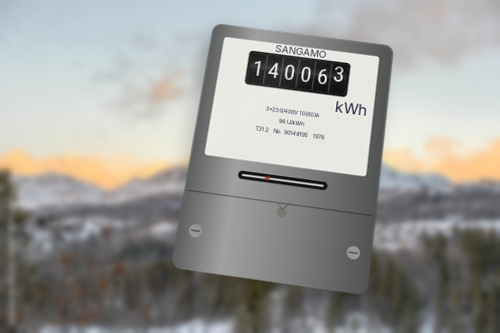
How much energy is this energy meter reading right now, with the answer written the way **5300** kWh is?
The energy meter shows **140063** kWh
